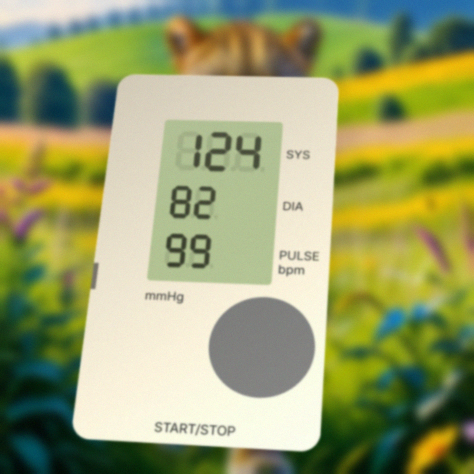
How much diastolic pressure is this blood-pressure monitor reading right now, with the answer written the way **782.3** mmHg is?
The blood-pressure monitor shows **82** mmHg
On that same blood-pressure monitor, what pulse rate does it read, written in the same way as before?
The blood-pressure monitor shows **99** bpm
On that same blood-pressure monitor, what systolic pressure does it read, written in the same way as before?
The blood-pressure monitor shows **124** mmHg
